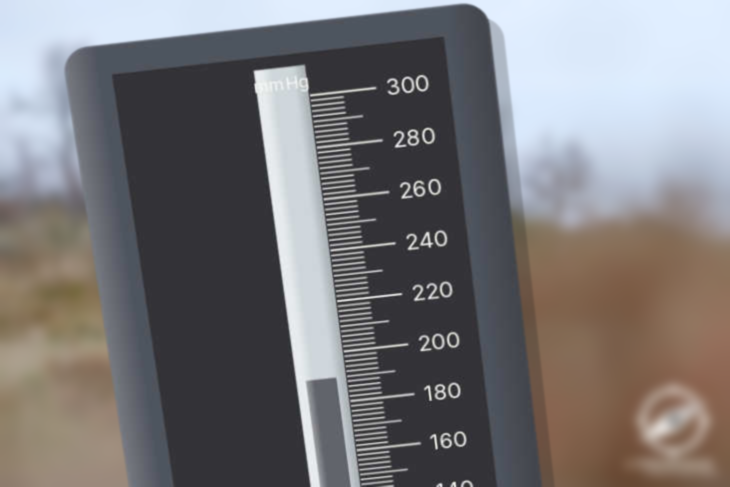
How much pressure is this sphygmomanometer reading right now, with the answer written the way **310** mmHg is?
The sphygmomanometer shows **190** mmHg
